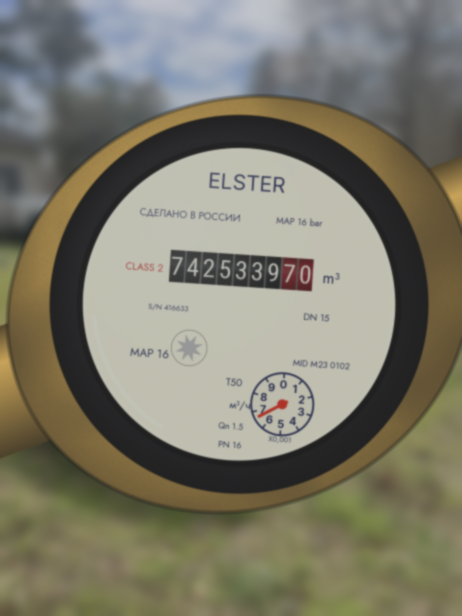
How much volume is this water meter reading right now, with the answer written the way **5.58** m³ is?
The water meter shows **7425339.706** m³
